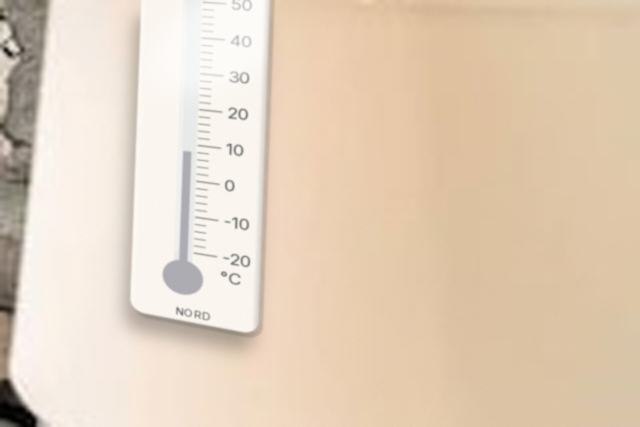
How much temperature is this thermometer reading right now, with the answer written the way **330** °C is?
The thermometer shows **8** °C
